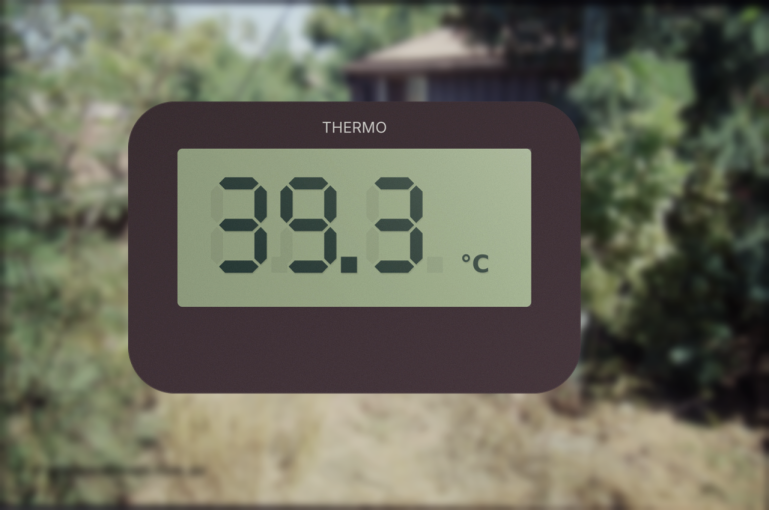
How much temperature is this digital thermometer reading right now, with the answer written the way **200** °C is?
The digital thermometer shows **39.3** °C
